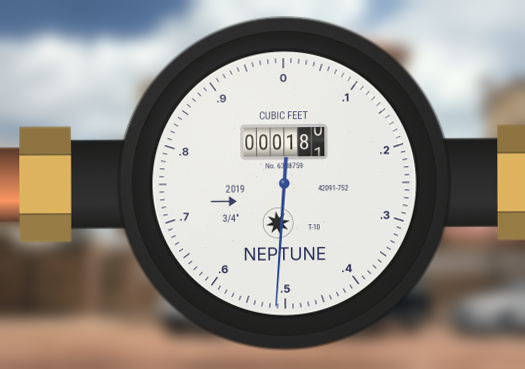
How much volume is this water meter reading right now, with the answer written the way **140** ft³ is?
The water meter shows **180.51** ft³
